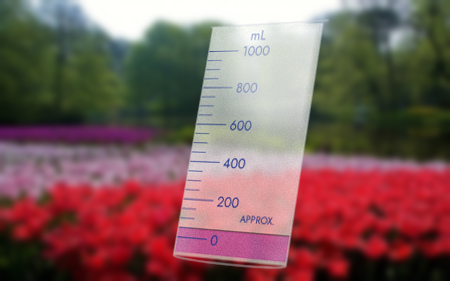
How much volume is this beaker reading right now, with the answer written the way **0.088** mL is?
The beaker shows **50** mL
